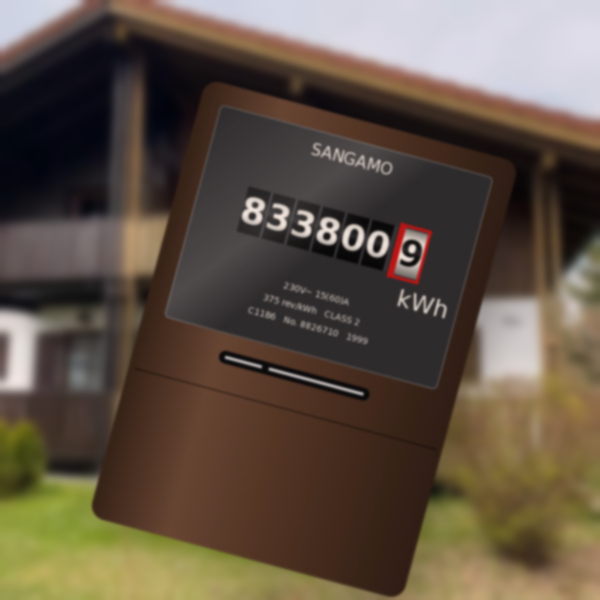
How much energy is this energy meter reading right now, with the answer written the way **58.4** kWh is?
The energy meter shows **833800.9** kWh
